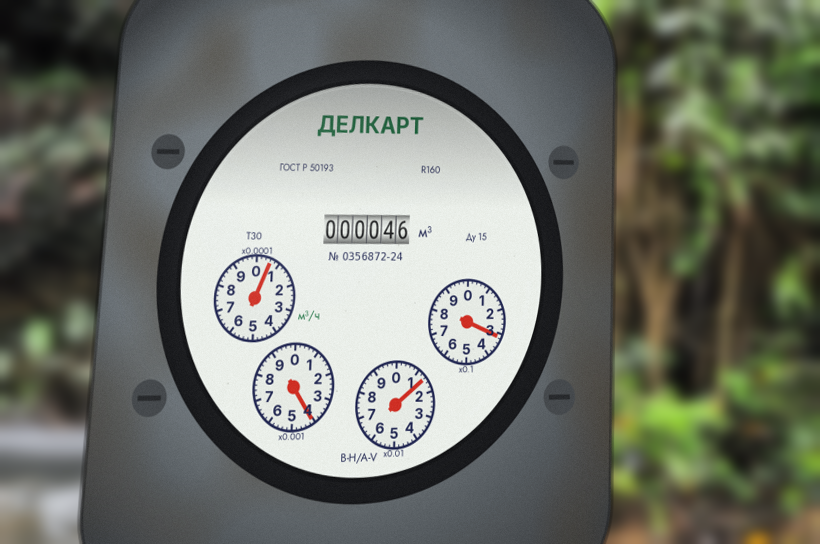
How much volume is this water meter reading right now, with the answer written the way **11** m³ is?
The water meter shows **46.3140** m³
